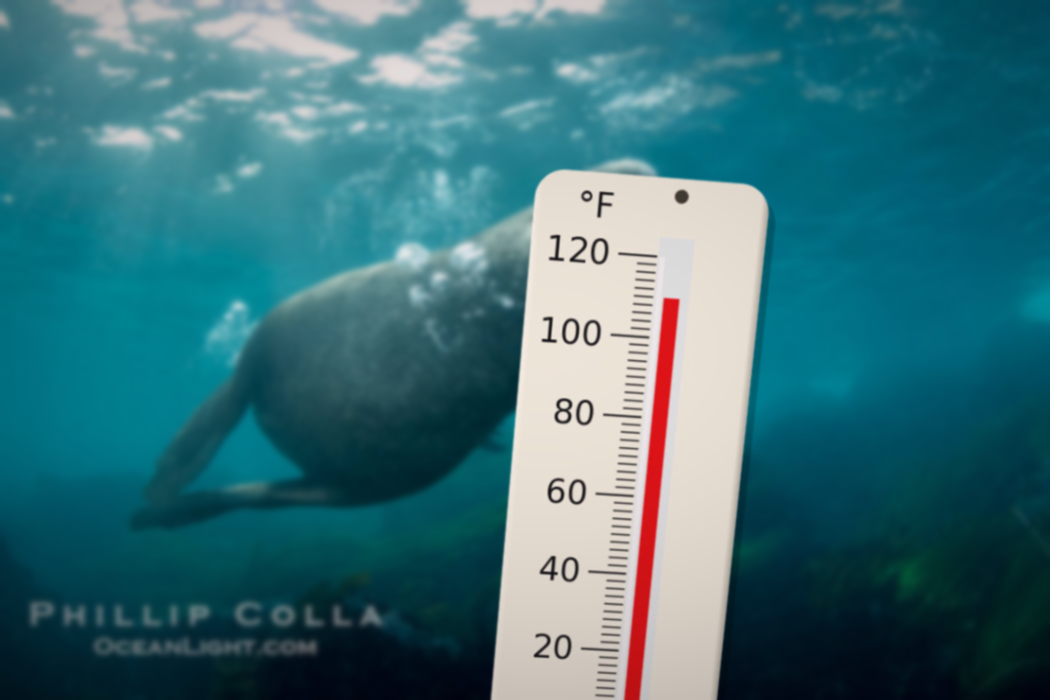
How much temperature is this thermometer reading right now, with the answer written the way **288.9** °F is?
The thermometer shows **110** °F
